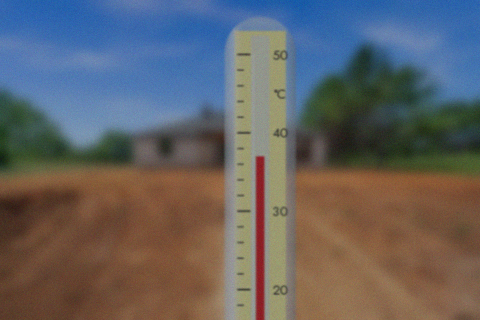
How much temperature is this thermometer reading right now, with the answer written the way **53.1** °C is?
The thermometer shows **37** °C
